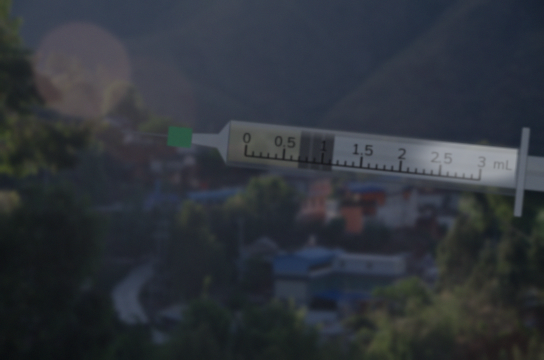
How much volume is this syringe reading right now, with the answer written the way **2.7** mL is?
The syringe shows **0.7** mL
